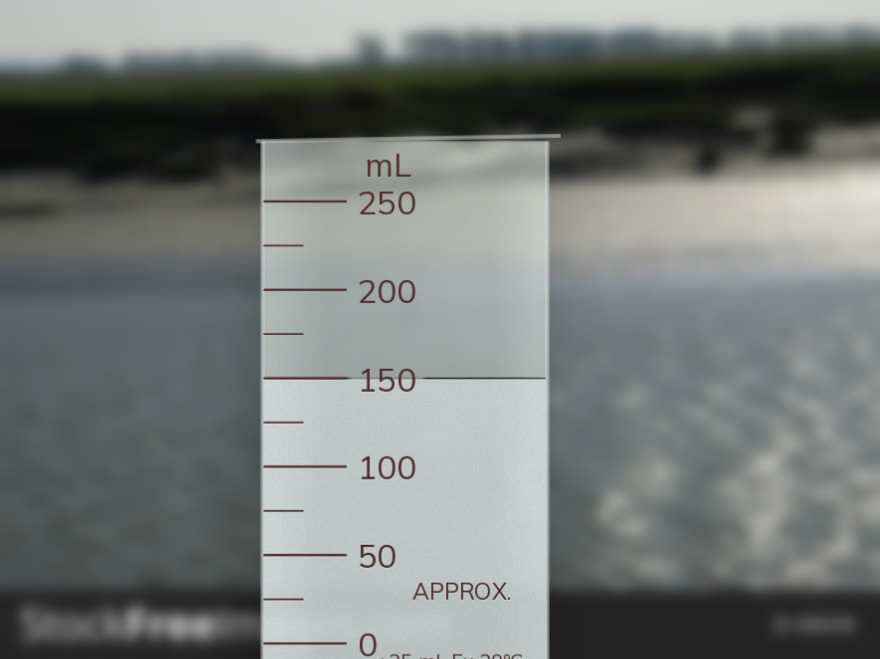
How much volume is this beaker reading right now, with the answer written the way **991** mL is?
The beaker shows **150** mL
